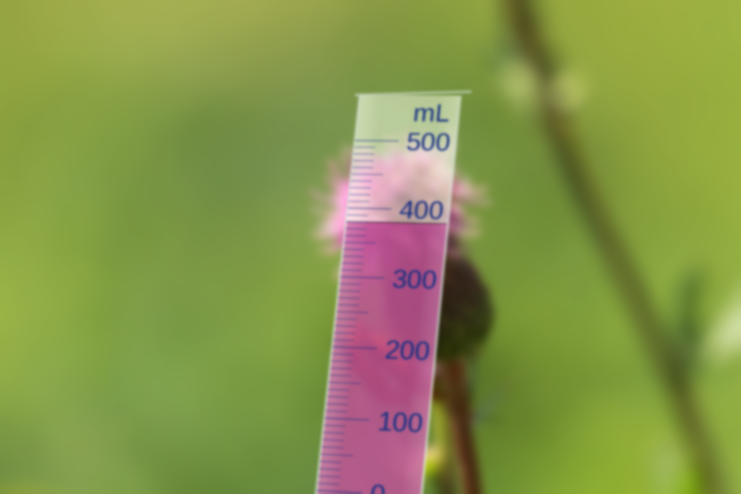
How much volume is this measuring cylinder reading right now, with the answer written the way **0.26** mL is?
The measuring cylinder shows **380** mL
